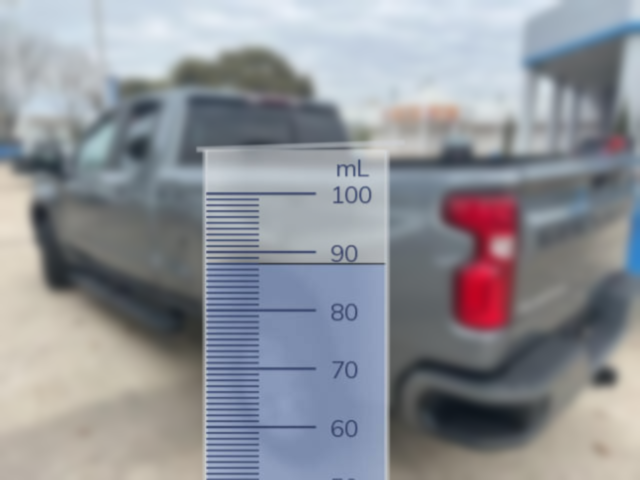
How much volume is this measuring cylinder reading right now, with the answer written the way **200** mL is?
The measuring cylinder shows **88** mL
